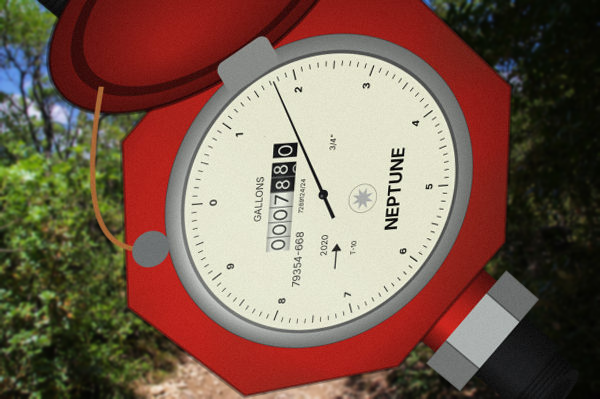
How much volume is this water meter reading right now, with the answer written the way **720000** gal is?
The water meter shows **7881.7** gal
